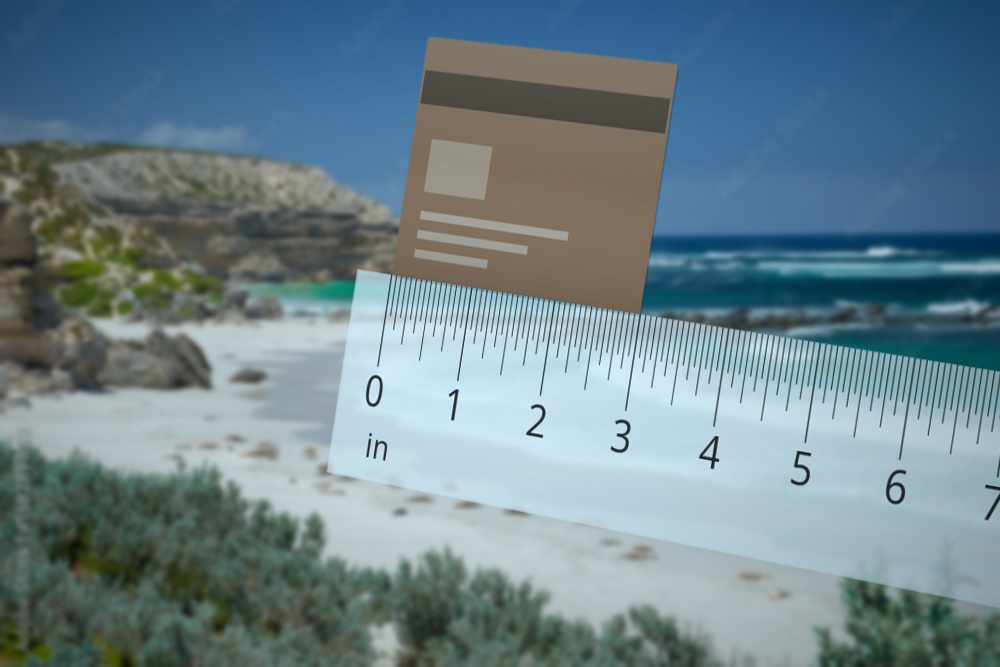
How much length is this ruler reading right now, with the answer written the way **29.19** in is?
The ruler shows **3** in
